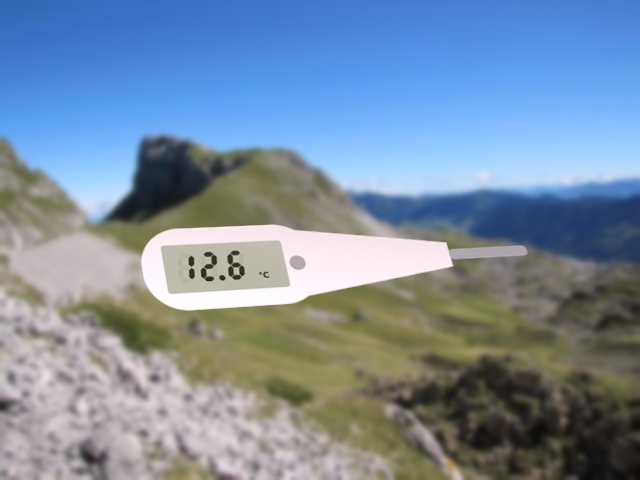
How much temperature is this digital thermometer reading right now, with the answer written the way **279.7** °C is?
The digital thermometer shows **12.6** °C
